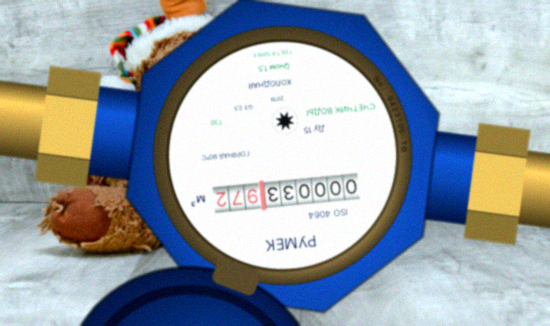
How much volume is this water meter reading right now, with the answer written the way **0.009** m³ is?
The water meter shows **33.972** m³
